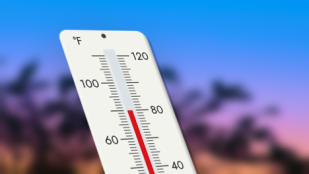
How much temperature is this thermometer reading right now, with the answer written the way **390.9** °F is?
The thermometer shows **80** °F
